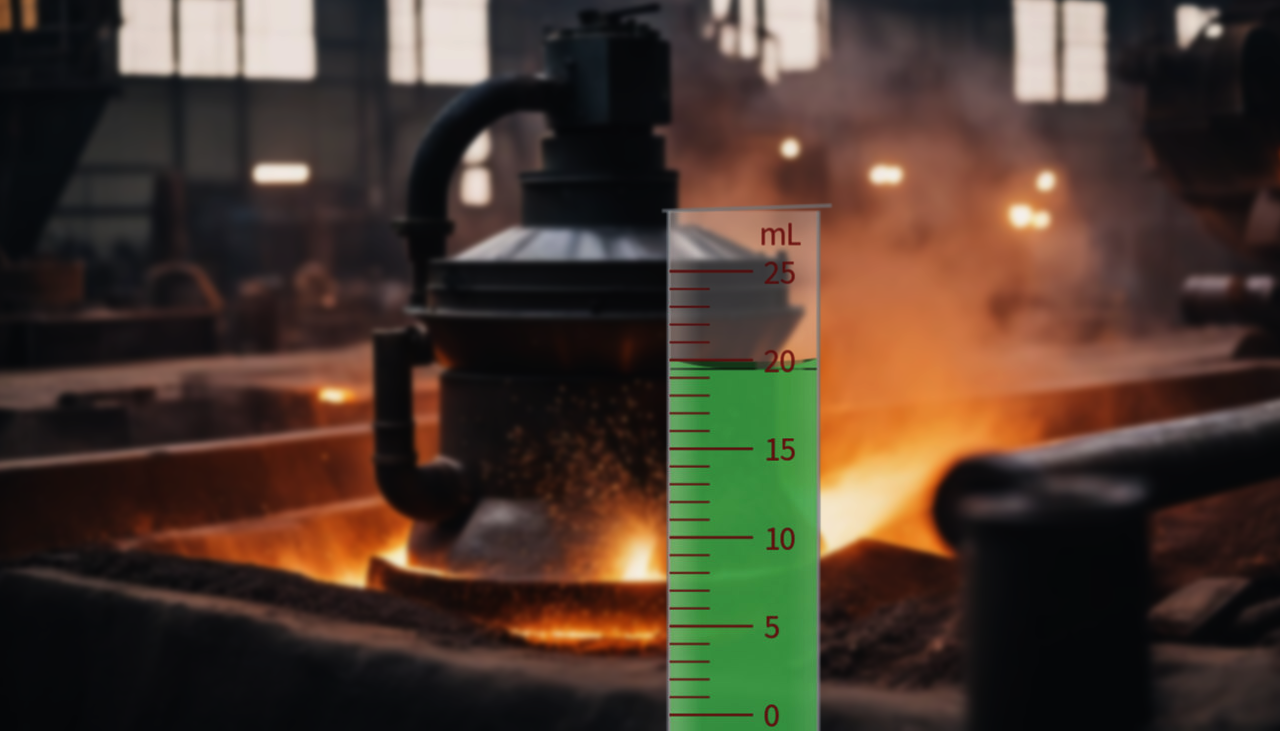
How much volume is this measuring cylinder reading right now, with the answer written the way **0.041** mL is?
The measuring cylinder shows **19.5** mL
